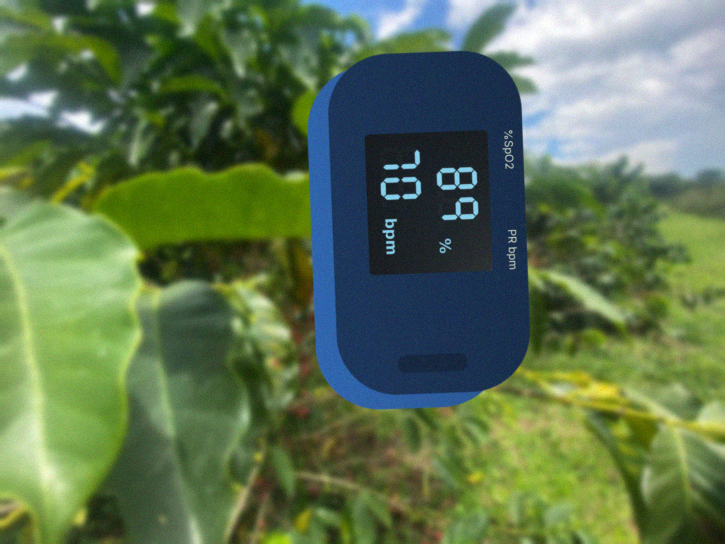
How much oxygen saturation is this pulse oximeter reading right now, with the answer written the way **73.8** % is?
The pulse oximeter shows **89** %
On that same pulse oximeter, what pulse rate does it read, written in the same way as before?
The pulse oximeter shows **70** bpm
